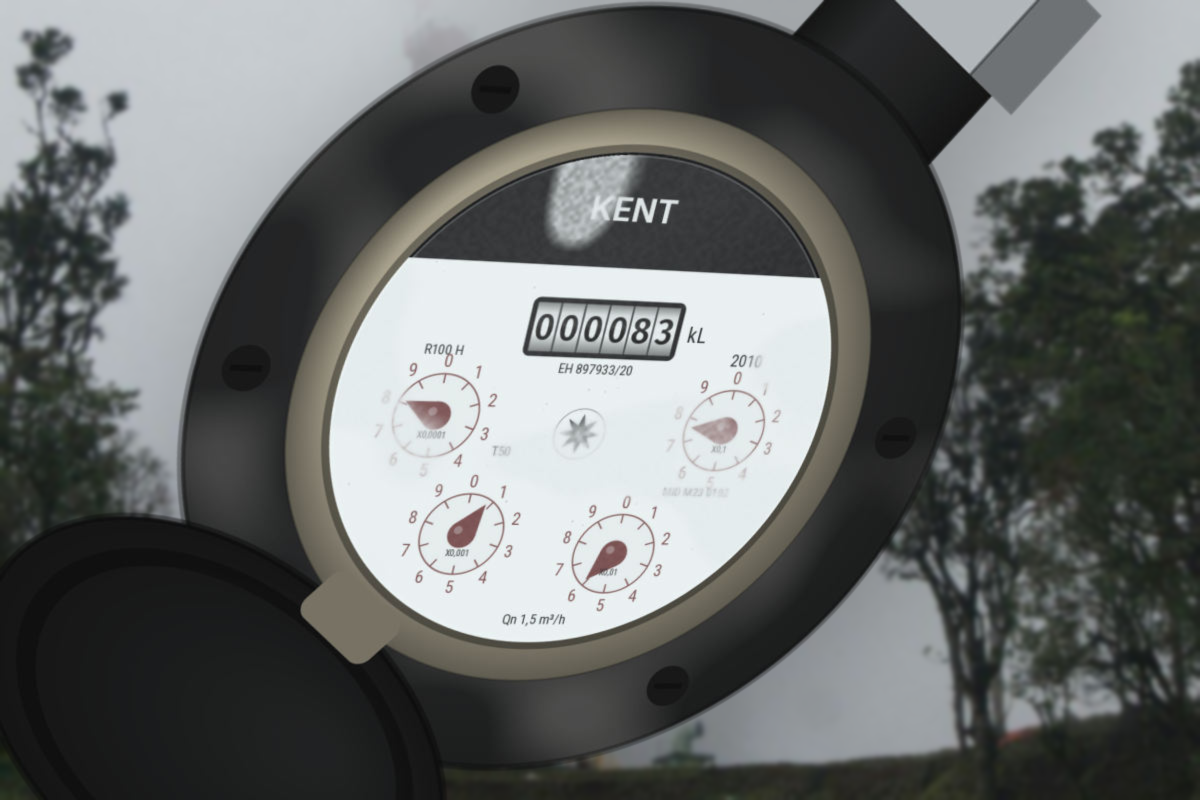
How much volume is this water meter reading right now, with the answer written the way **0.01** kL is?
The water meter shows **83.7608** kL
